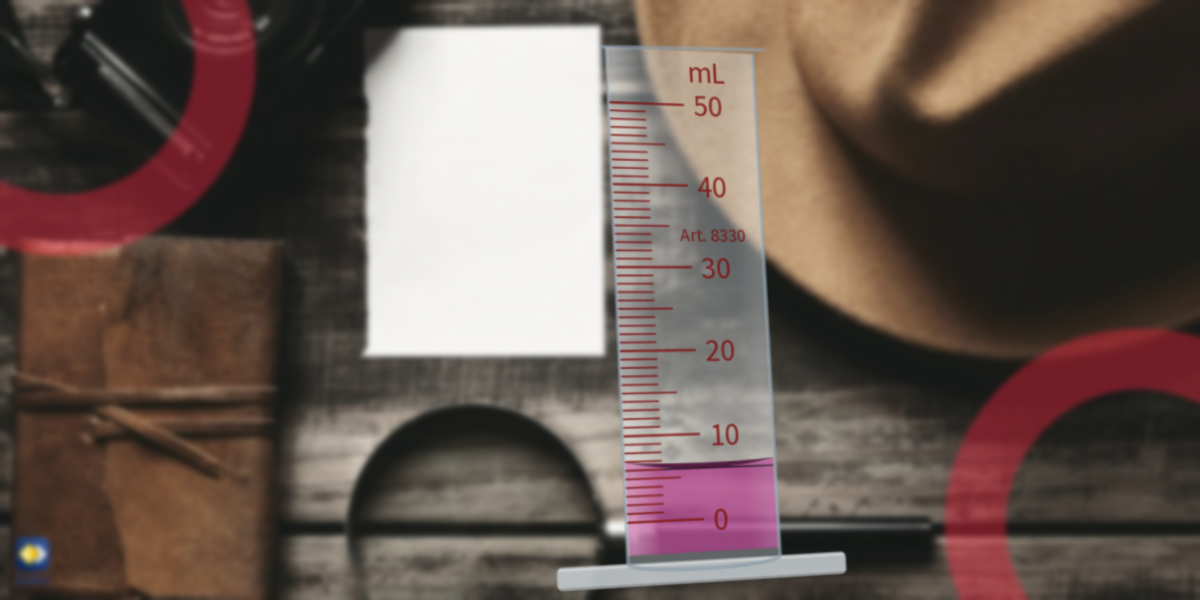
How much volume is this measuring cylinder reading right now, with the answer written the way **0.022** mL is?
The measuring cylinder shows **6** mL
